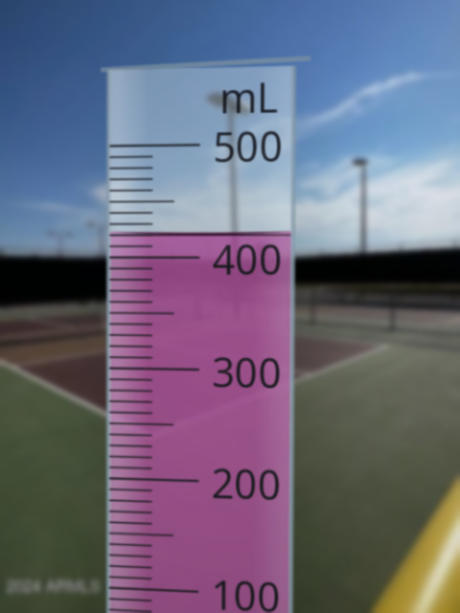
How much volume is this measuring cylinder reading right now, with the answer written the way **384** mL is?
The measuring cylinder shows **420** mL
